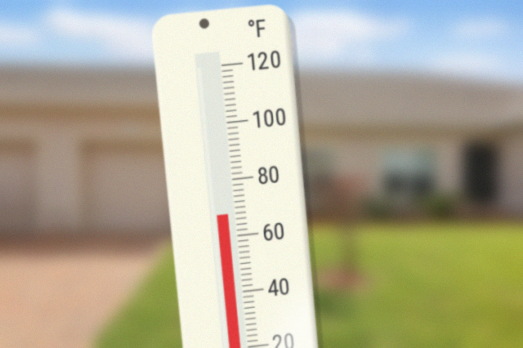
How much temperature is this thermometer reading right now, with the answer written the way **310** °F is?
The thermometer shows **68** °F
